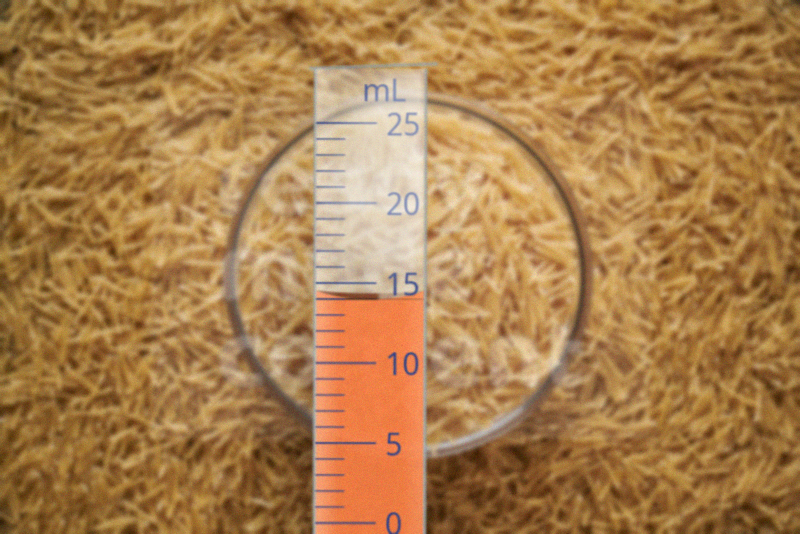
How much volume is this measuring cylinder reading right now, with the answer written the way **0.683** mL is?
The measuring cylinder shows **14** mL
